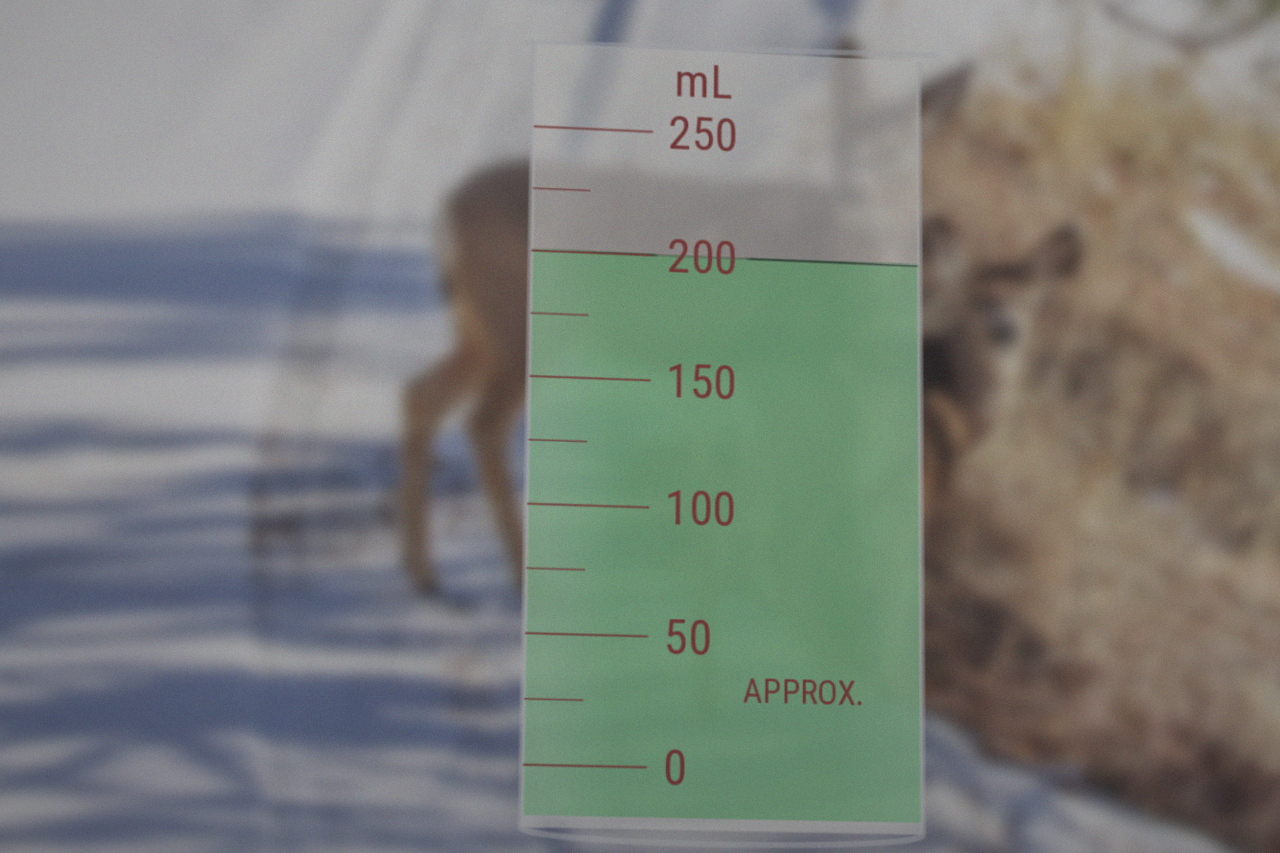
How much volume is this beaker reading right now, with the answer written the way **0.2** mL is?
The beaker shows **200** mL
